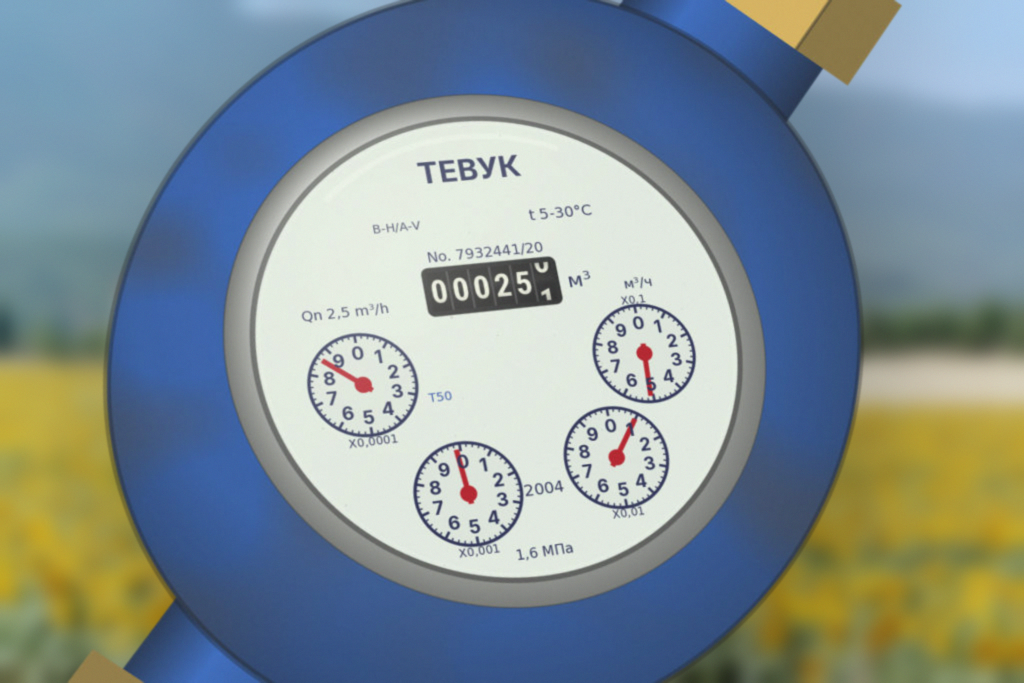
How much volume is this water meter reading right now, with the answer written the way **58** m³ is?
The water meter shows **250.5098** m³
